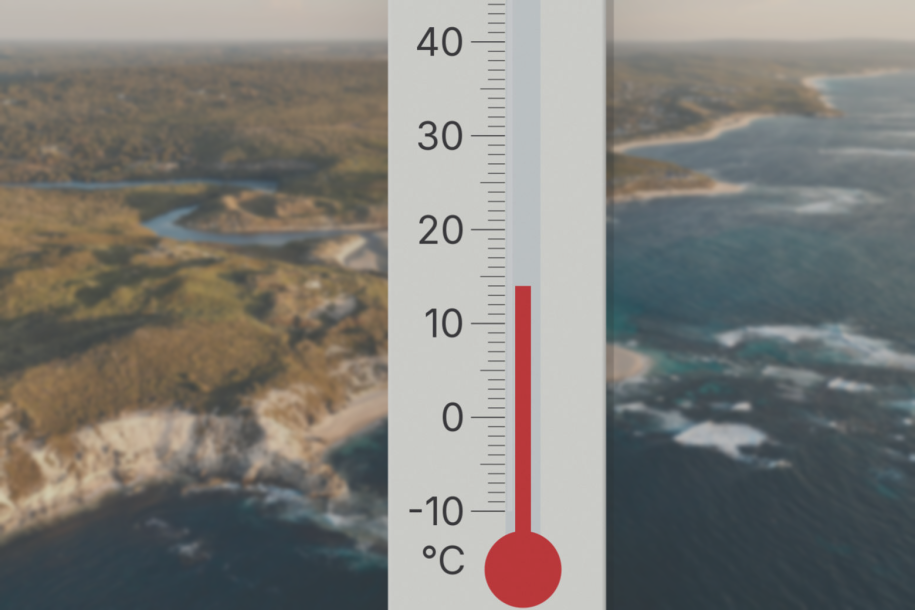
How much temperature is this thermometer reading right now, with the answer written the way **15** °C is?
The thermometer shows **14** °C
